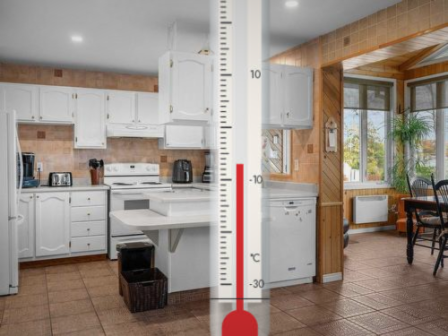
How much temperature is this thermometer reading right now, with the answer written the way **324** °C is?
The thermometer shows **-7** °C
